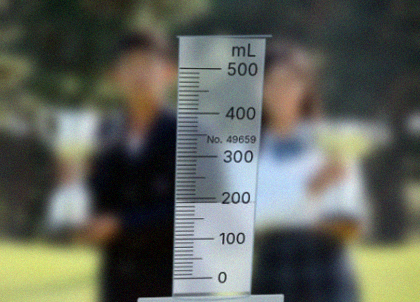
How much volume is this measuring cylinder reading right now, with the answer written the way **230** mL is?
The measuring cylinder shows **190** mL
